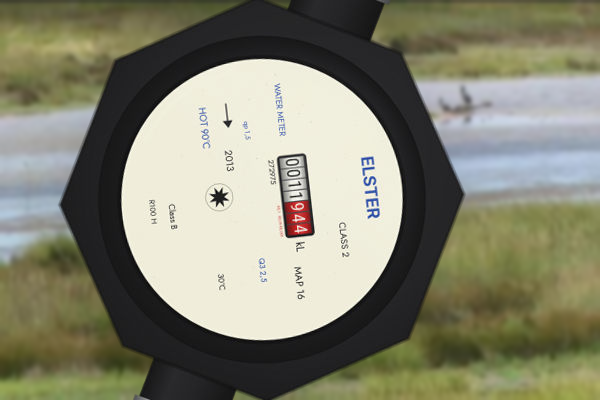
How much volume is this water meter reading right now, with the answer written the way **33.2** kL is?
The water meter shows **11.944** kL
